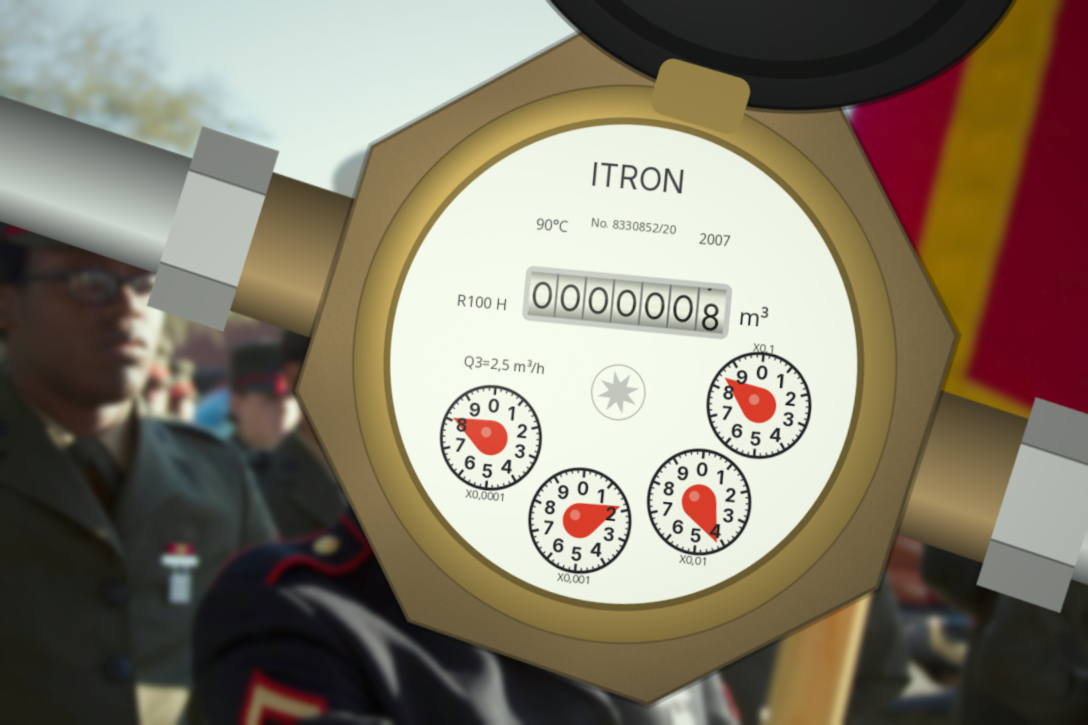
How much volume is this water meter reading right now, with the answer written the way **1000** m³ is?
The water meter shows **7.8418** m³
